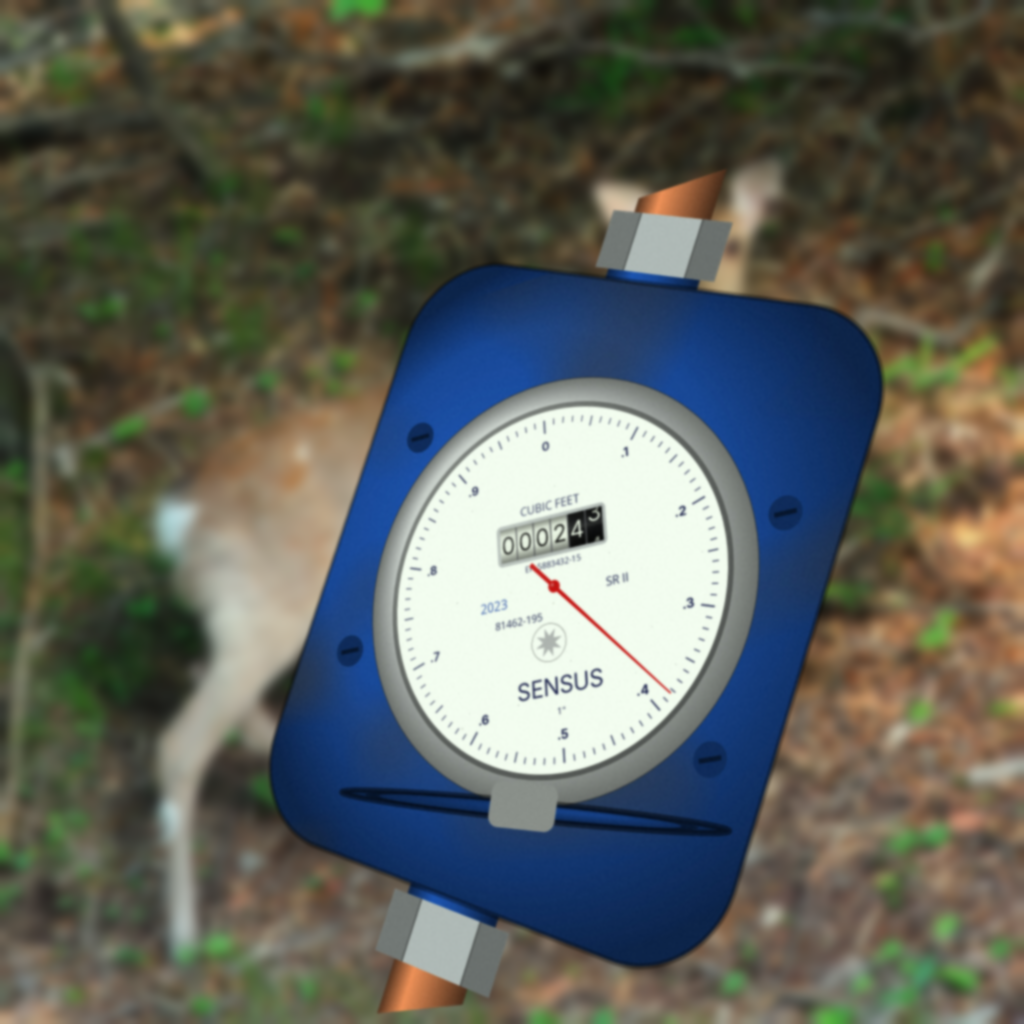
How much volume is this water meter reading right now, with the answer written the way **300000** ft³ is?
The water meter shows **243.38** ft³
